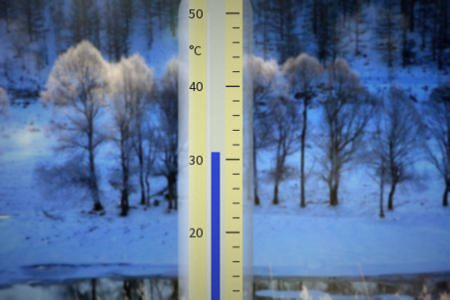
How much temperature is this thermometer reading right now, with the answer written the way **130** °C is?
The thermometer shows **31** °C
